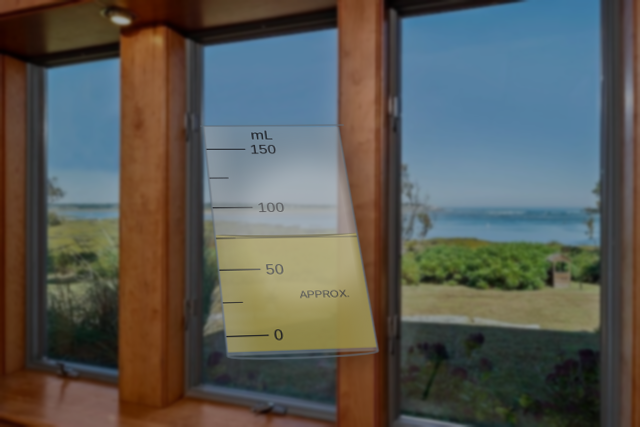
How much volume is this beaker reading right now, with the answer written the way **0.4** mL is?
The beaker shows **75** mL
